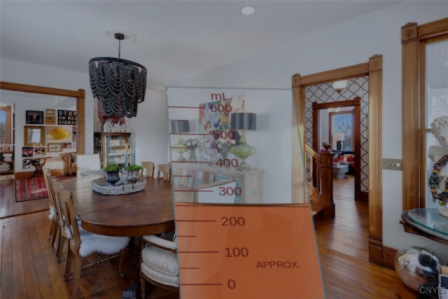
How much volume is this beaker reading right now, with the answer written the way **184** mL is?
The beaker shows **250** mL
